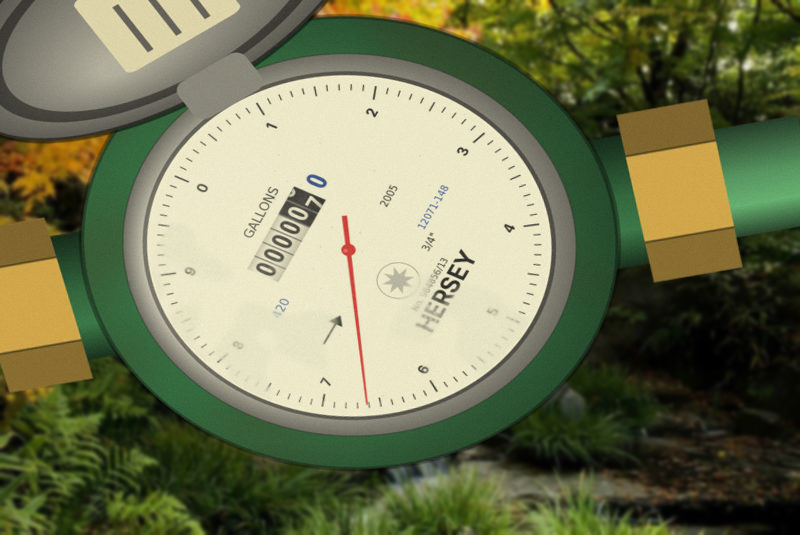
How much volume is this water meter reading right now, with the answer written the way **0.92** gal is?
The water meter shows **66.6** gal
